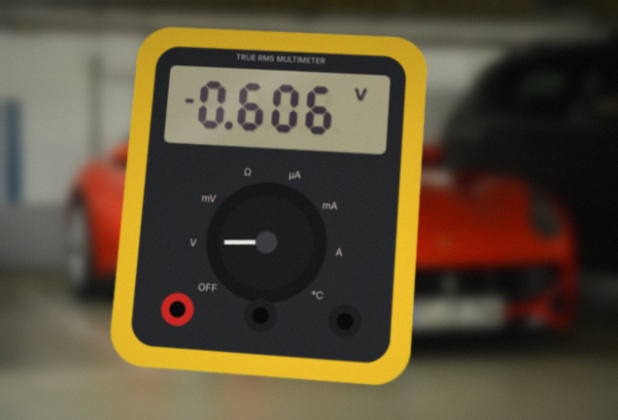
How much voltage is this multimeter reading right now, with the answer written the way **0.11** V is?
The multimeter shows **-0.606** V
